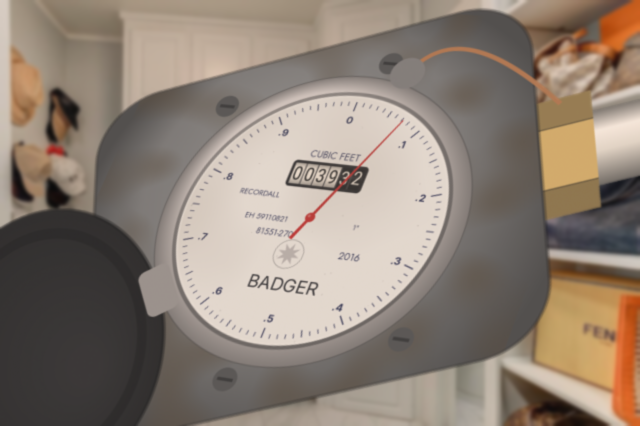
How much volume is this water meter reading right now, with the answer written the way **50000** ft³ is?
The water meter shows **3932.07** ft³
